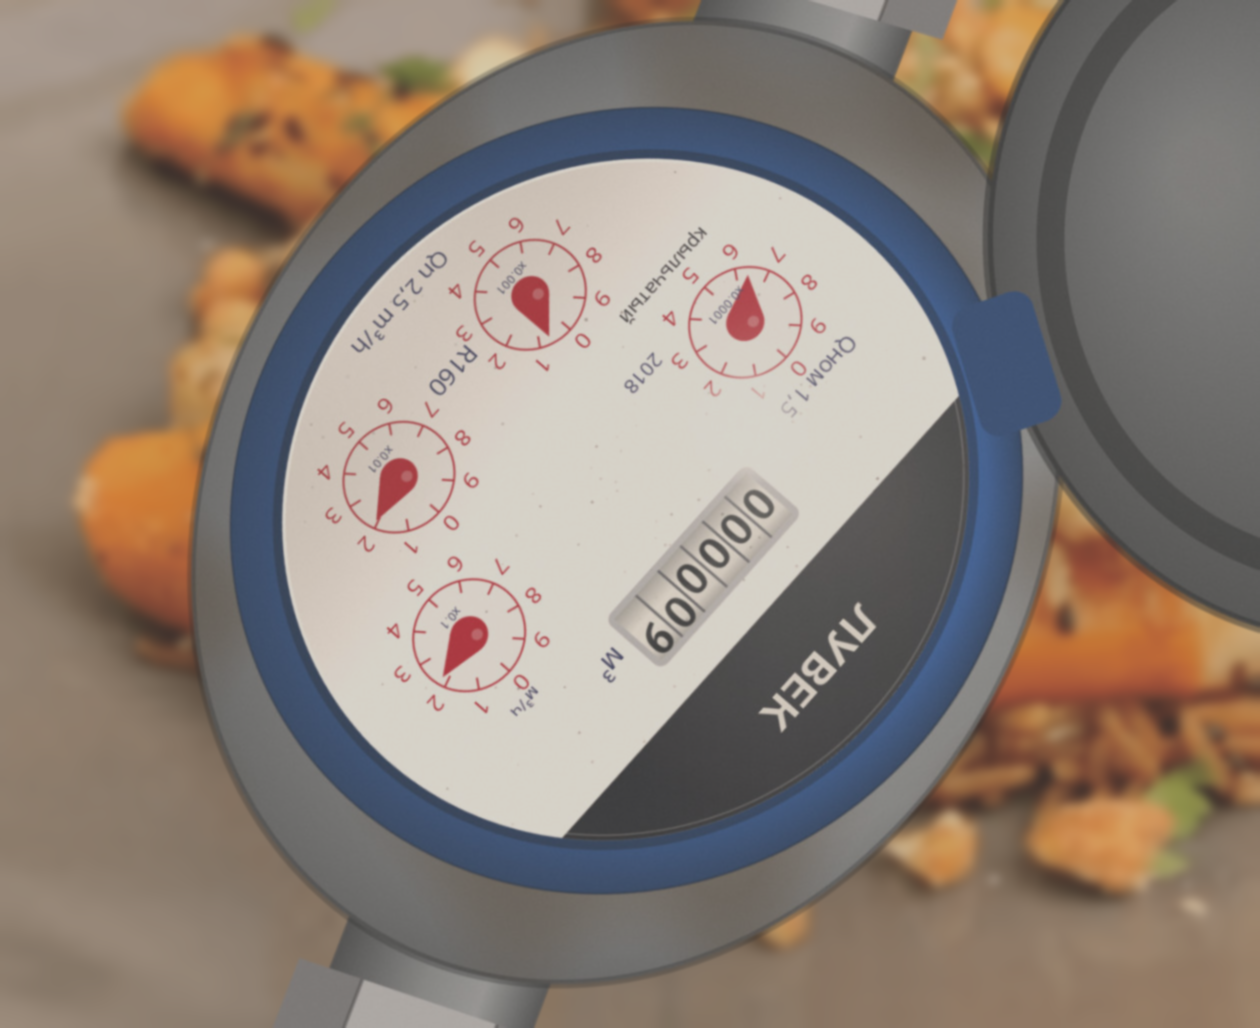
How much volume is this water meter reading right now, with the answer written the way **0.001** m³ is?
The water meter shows **9.2206** m³
